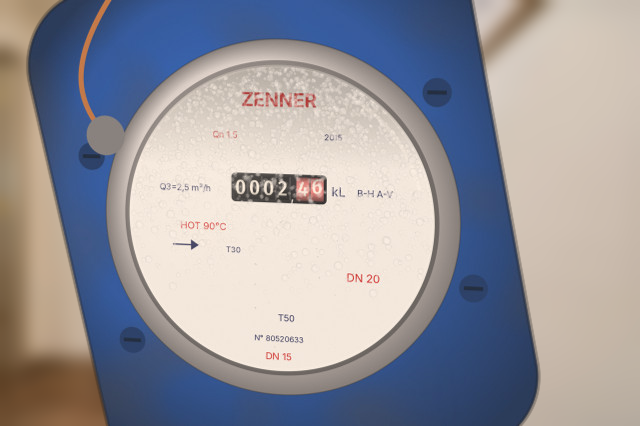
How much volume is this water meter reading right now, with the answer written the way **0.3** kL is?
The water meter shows **2.46** kL
